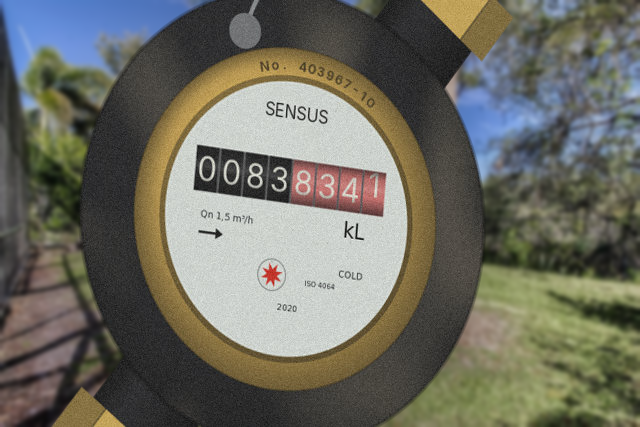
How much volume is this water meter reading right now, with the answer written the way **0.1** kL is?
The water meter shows **83.8341** kL
